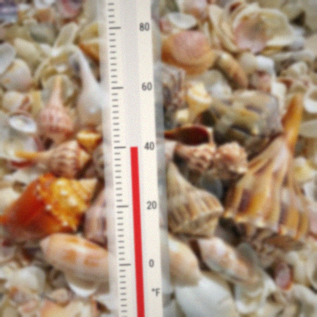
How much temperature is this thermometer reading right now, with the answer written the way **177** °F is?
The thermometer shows **40** °F
